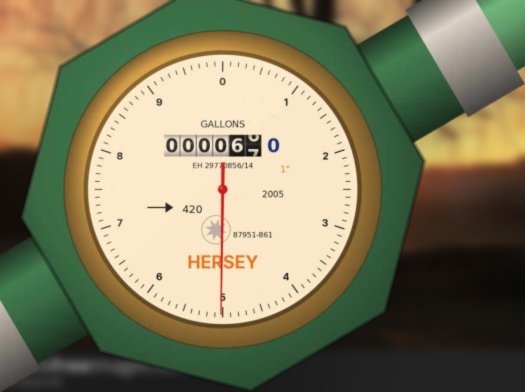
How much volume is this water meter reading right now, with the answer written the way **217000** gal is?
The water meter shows **665.0** gal
